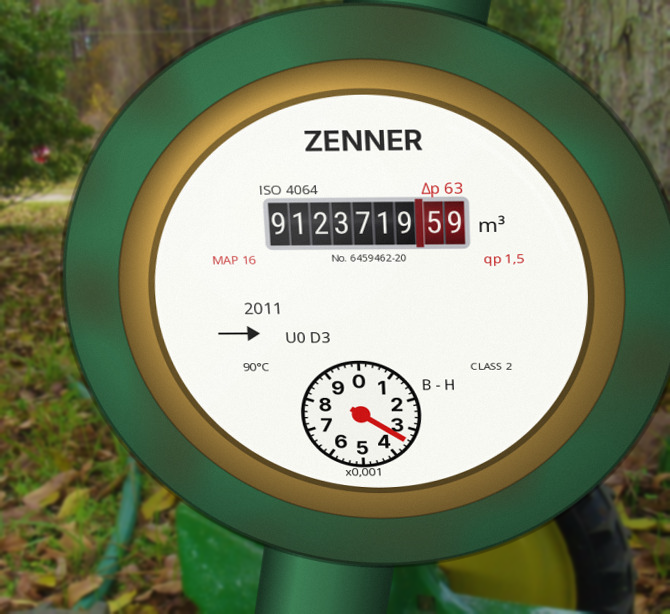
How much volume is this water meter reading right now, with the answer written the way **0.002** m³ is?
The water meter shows **9123719.593** m³
